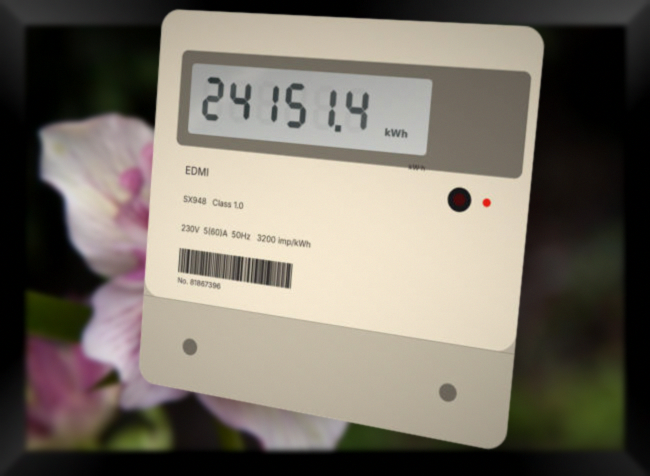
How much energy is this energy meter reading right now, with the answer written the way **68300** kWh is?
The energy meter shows **24151.4** kWh
